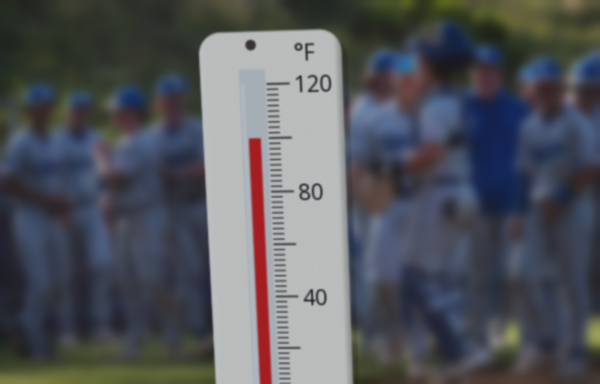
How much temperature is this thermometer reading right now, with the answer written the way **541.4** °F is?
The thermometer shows **100** °F
